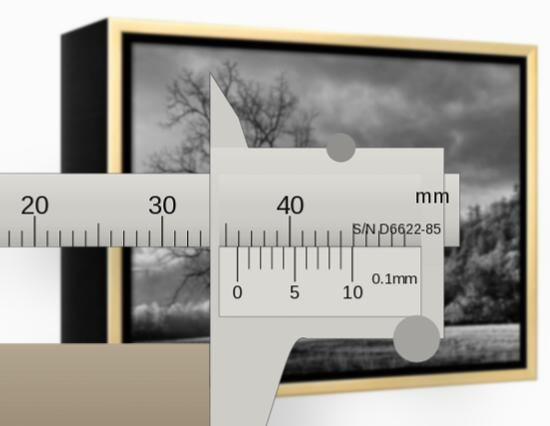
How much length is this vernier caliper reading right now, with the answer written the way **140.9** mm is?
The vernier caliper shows **35.9** mm
